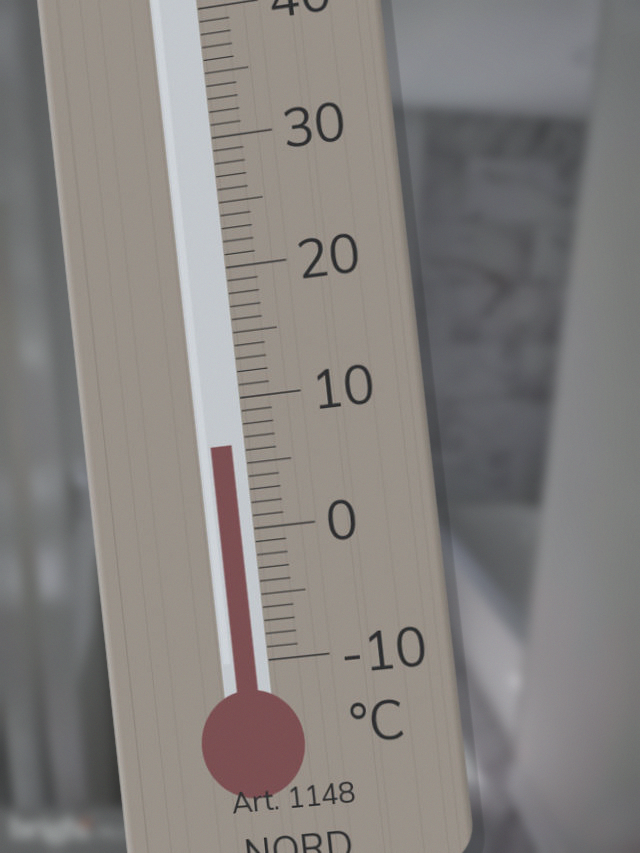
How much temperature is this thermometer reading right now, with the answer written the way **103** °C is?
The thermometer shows **6.5** °C
